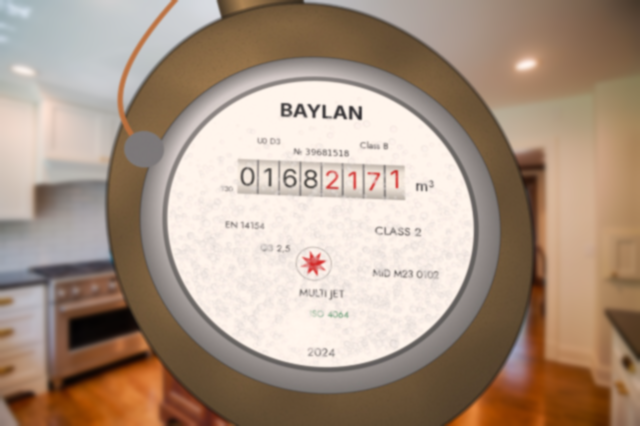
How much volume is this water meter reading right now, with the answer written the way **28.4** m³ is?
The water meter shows **168.2171** m³
